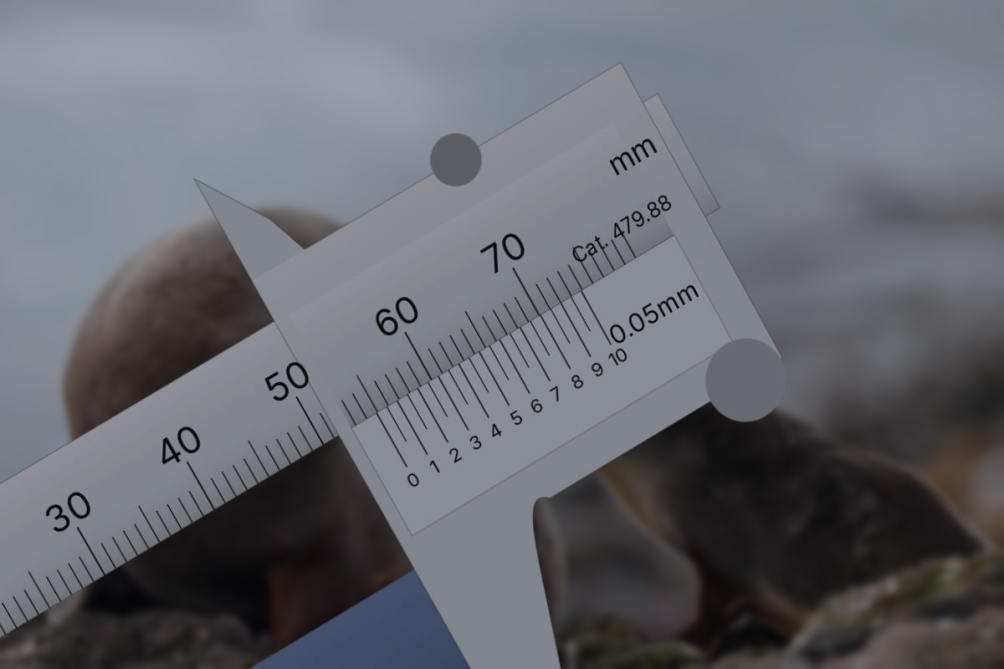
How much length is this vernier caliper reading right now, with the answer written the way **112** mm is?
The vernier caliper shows **54.9** mm
